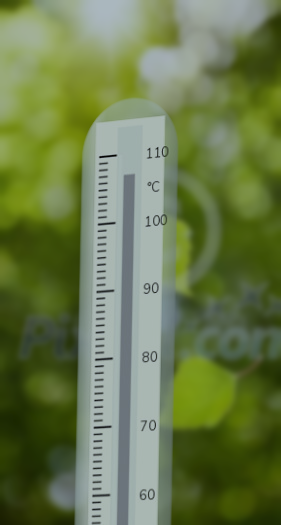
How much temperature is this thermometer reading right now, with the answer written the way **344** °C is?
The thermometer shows **107** °C
